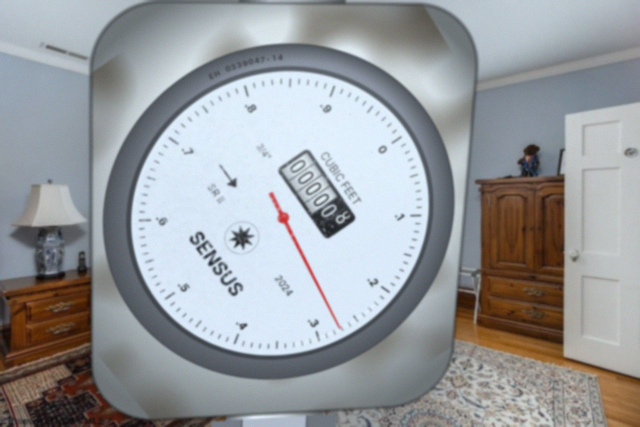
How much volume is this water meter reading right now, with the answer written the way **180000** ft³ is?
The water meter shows **8.27** ft³
